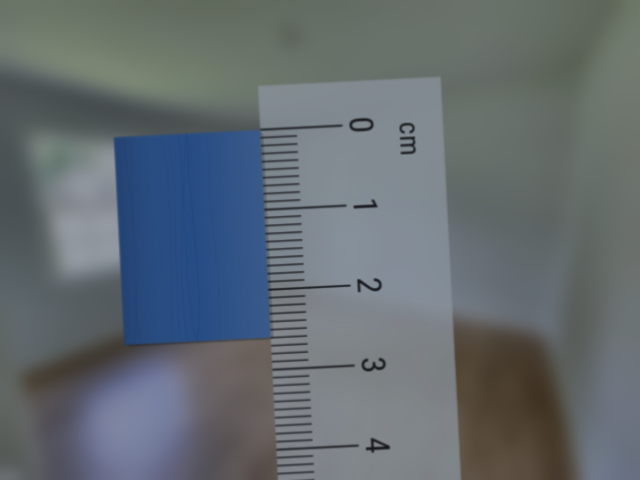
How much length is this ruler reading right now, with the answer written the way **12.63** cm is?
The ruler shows **2.6** cm
